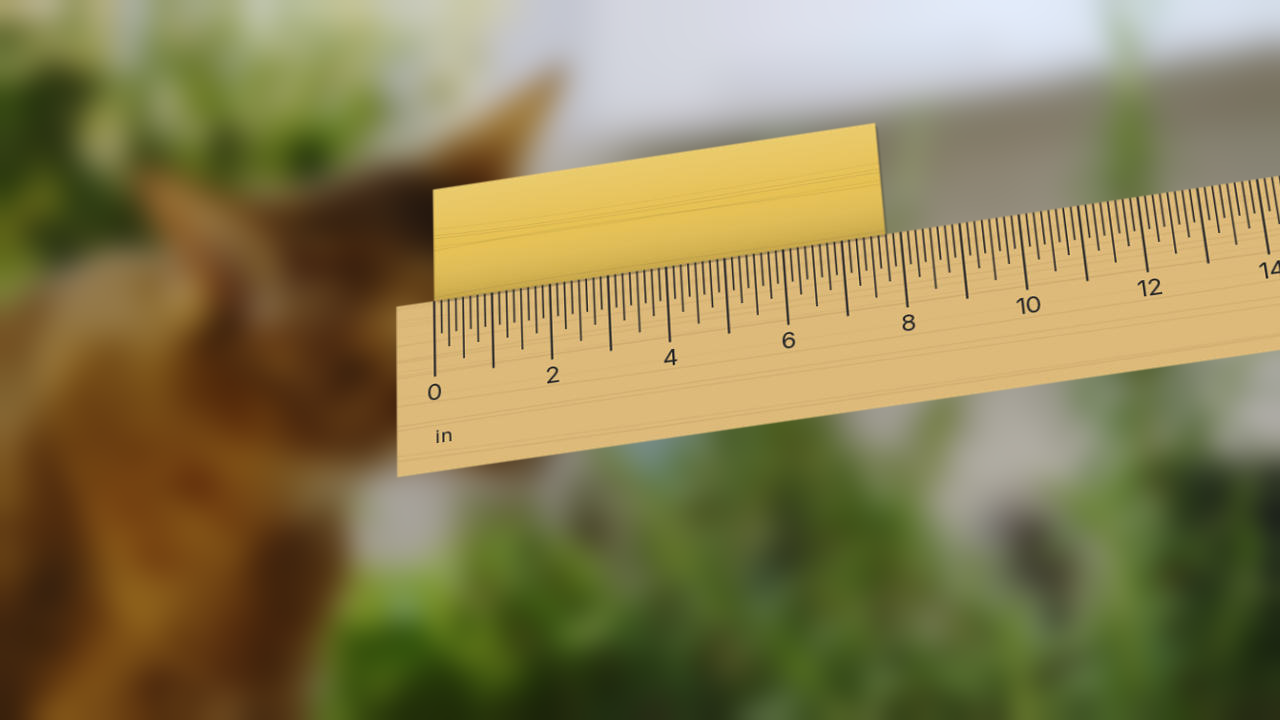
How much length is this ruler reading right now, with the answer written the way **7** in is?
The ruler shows **7.75** in
